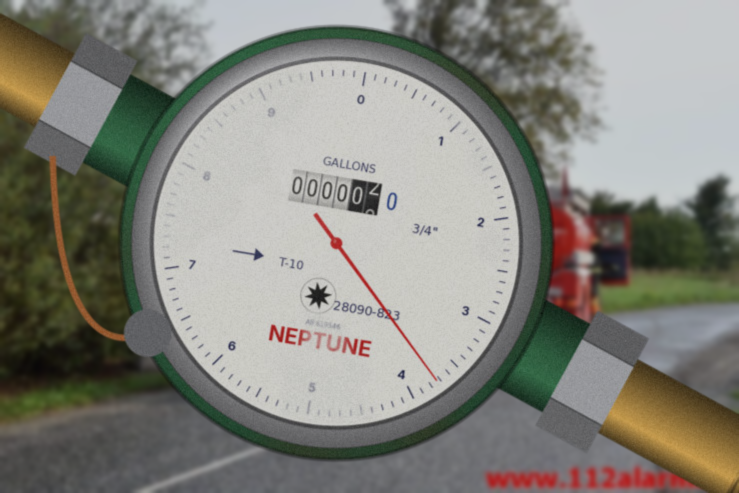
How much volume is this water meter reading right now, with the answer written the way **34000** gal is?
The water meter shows **23.7** gal
